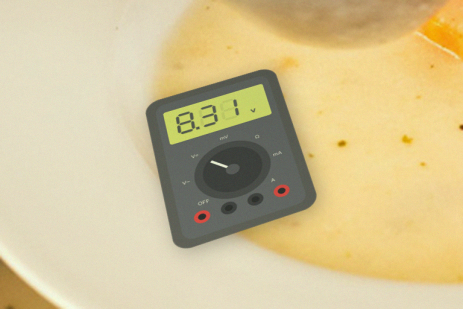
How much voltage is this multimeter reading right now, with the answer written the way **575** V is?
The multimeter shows **8.31** V
